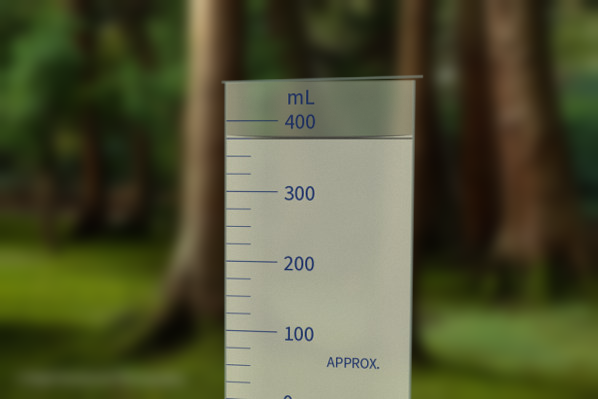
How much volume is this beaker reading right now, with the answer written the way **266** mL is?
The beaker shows **375** mL
